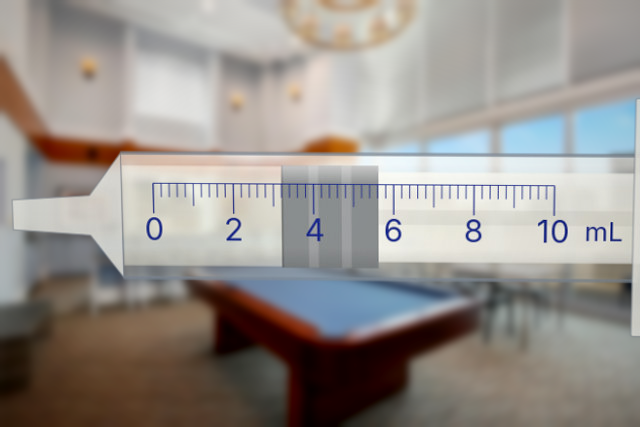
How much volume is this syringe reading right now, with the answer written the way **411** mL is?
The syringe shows **3.2** mL
